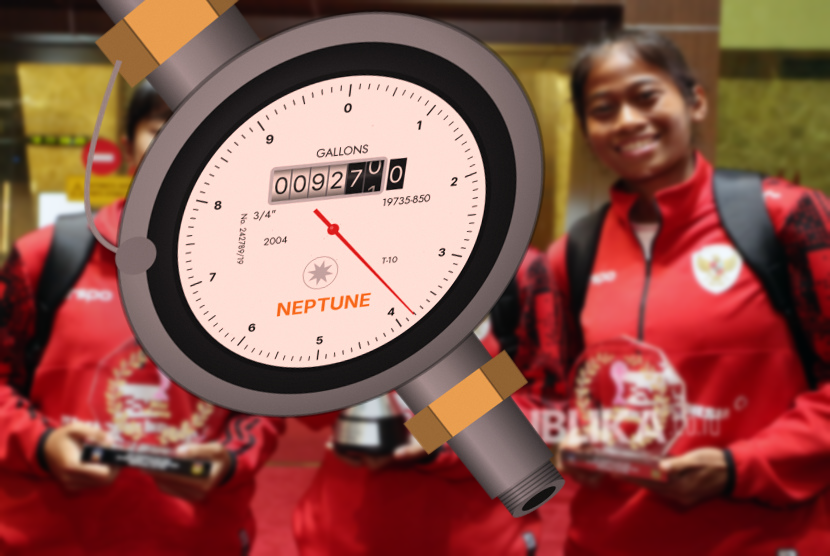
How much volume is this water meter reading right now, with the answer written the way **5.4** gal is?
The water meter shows **92703.8** gal
